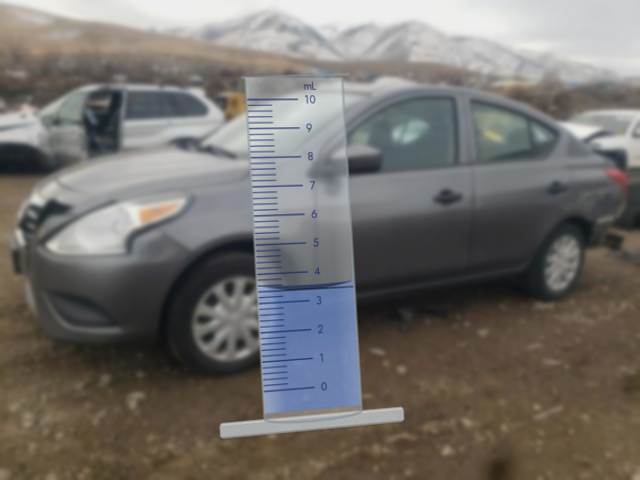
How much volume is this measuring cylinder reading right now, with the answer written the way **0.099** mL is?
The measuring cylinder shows **3.4** mL
